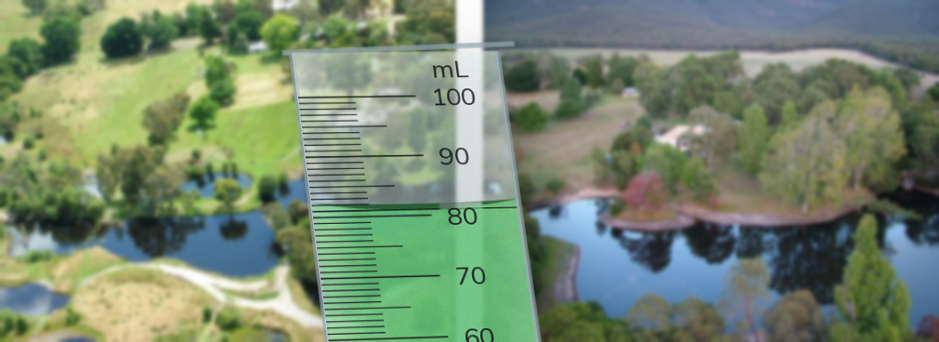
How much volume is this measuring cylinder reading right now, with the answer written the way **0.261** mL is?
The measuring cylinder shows **81** mL
